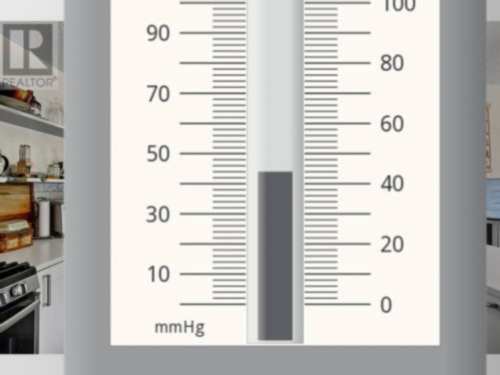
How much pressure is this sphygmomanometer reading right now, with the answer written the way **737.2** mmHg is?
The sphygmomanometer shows **44** mmHg
